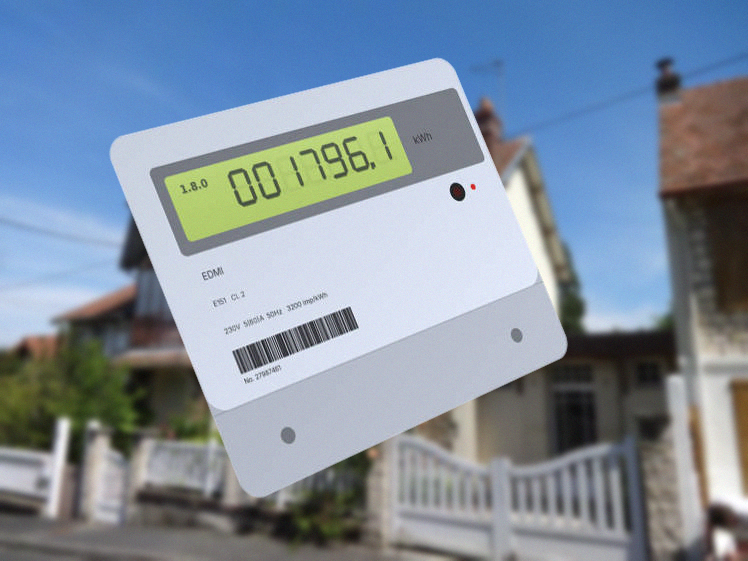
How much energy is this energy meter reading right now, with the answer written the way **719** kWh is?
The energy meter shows **1796.1** kWh
